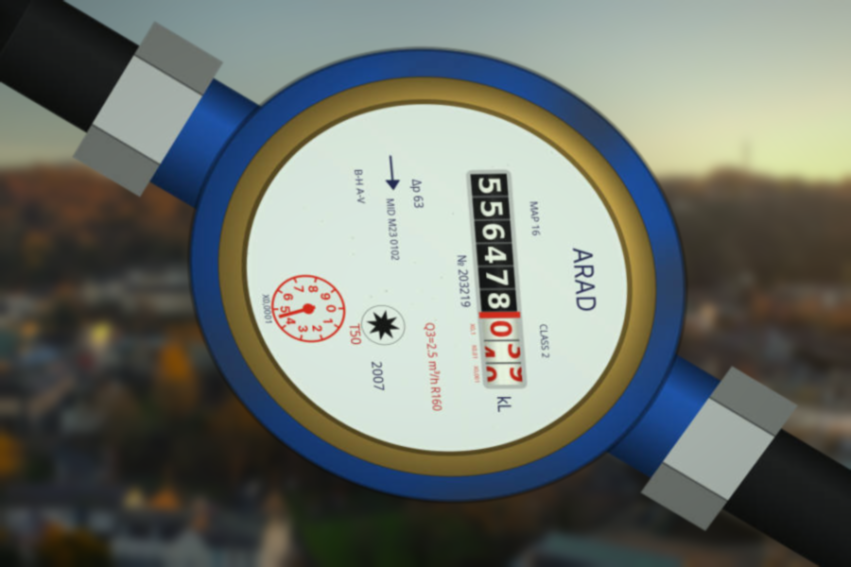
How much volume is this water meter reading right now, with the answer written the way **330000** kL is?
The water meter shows **556478.0394** kL
